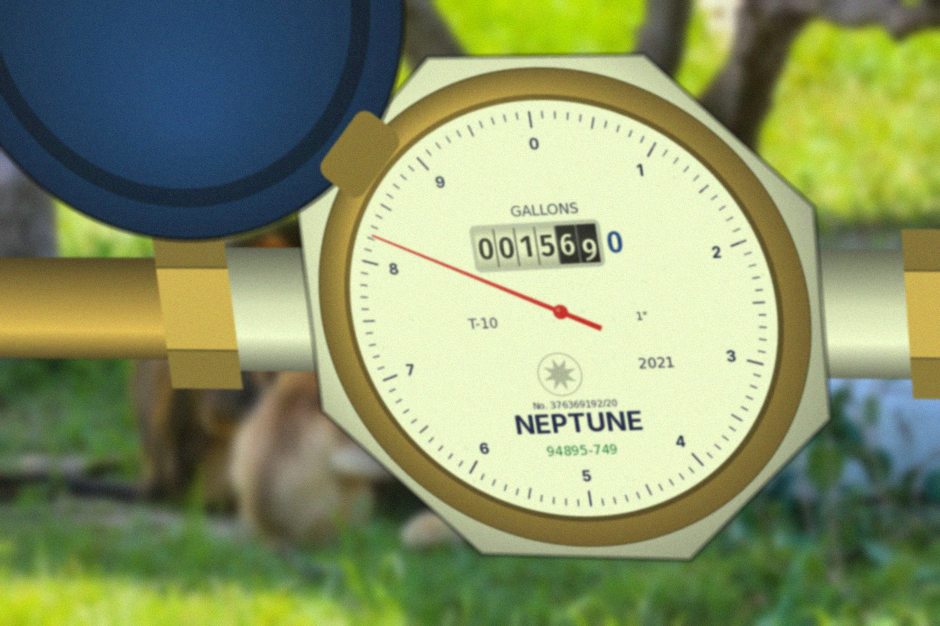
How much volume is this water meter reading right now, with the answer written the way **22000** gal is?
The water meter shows **15688.2** gal
